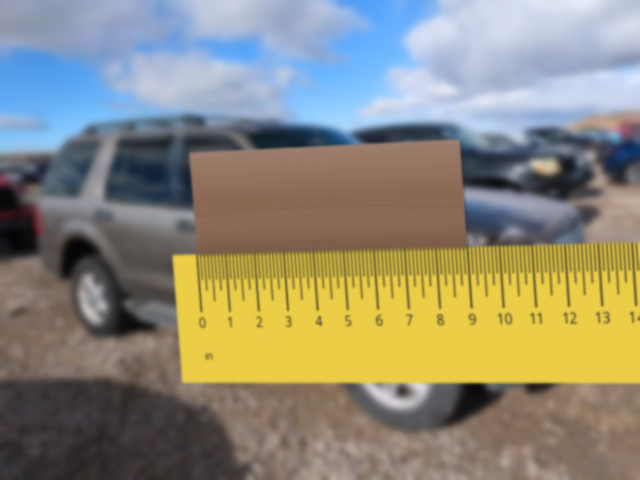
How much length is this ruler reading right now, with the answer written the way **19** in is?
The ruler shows **9** in
